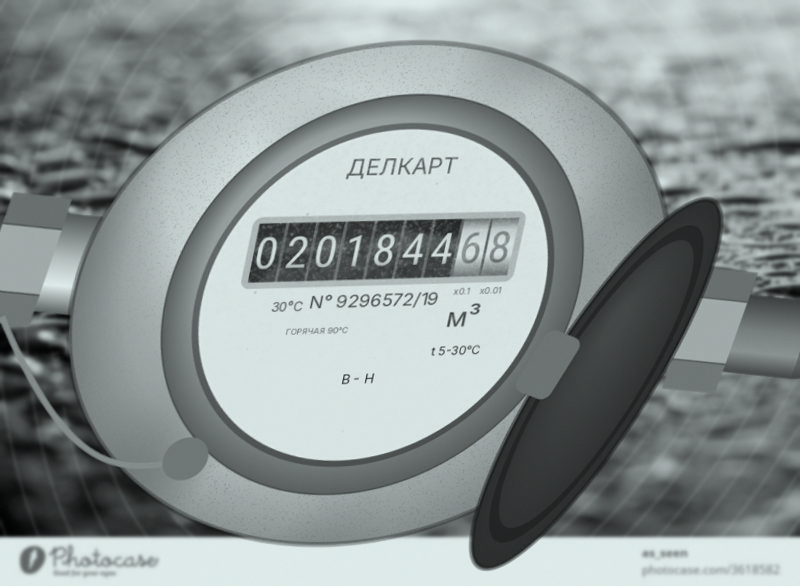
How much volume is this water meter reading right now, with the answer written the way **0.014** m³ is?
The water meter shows **201844.68** m³
